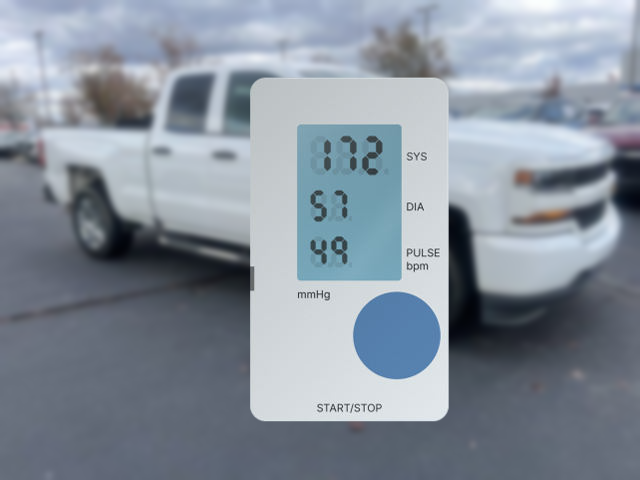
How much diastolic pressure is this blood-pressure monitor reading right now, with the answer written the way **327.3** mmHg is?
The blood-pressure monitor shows **57** mmHg
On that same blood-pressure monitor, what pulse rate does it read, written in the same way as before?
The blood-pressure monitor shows **49** bpm
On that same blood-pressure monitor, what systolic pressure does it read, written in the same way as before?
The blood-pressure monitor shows **172** mmHg
